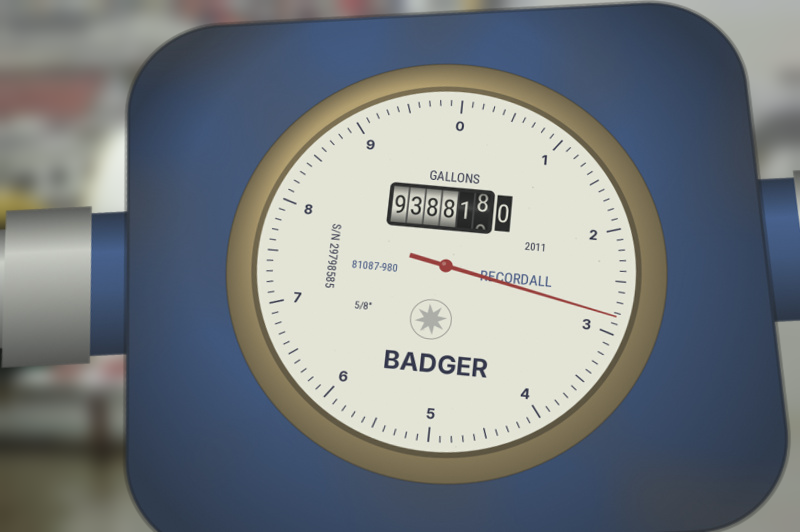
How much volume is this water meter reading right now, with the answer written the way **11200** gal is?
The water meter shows **9388182.8** gal
